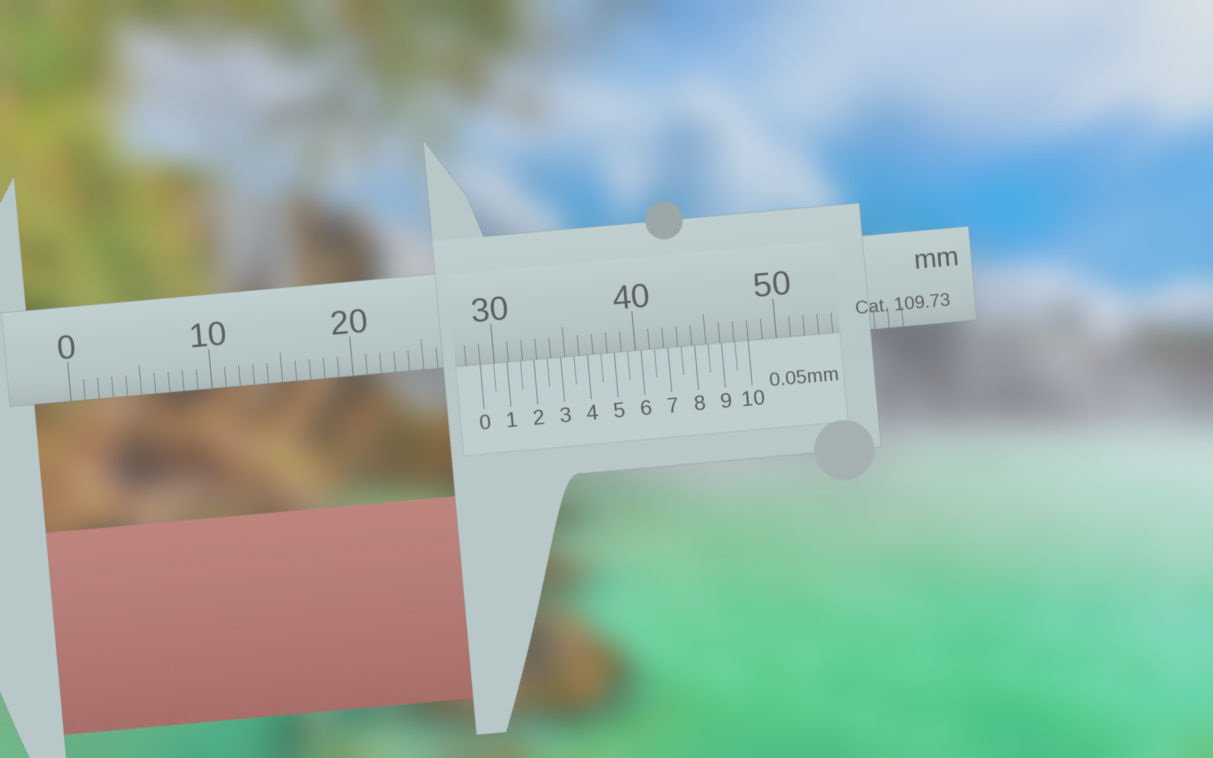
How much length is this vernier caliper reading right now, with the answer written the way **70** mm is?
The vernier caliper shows **29.0** mm
